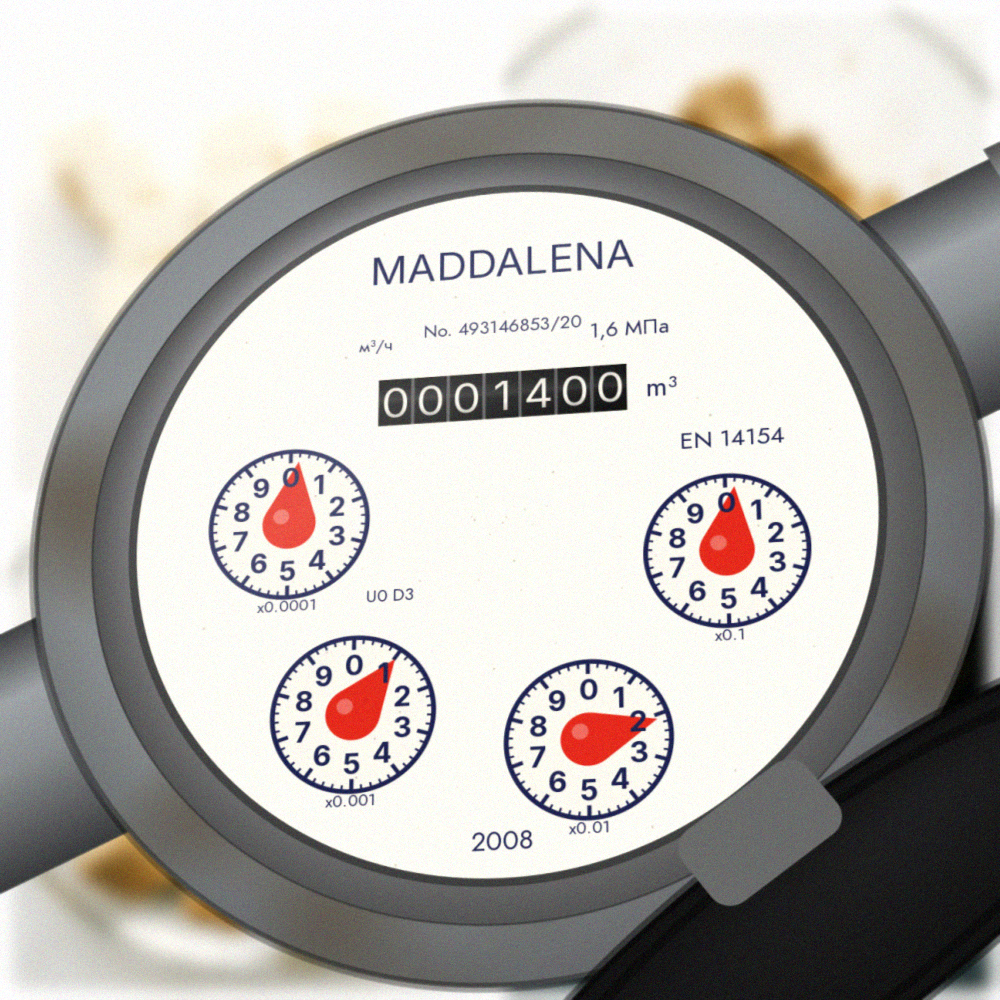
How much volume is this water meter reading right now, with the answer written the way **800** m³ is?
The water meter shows **1400.0210** m³
